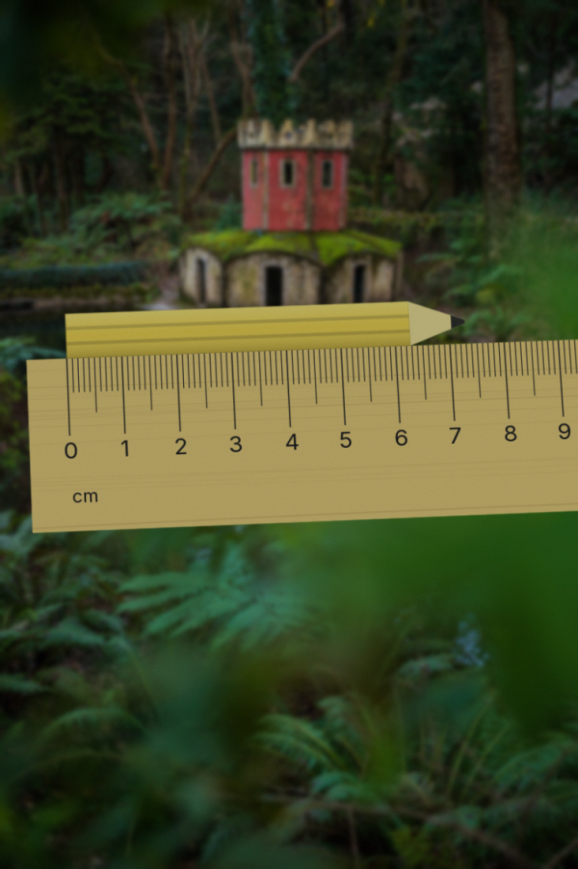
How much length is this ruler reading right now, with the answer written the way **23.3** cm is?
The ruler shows **7.3** cm
